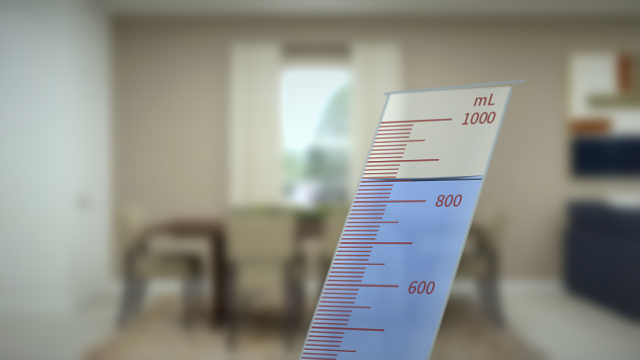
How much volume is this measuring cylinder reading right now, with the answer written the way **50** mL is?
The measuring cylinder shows **850** mL
